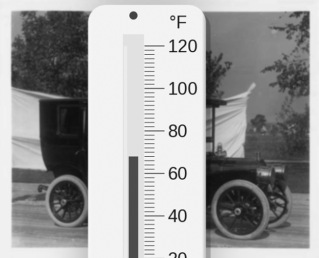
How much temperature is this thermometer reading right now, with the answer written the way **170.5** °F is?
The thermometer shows **68** °F
